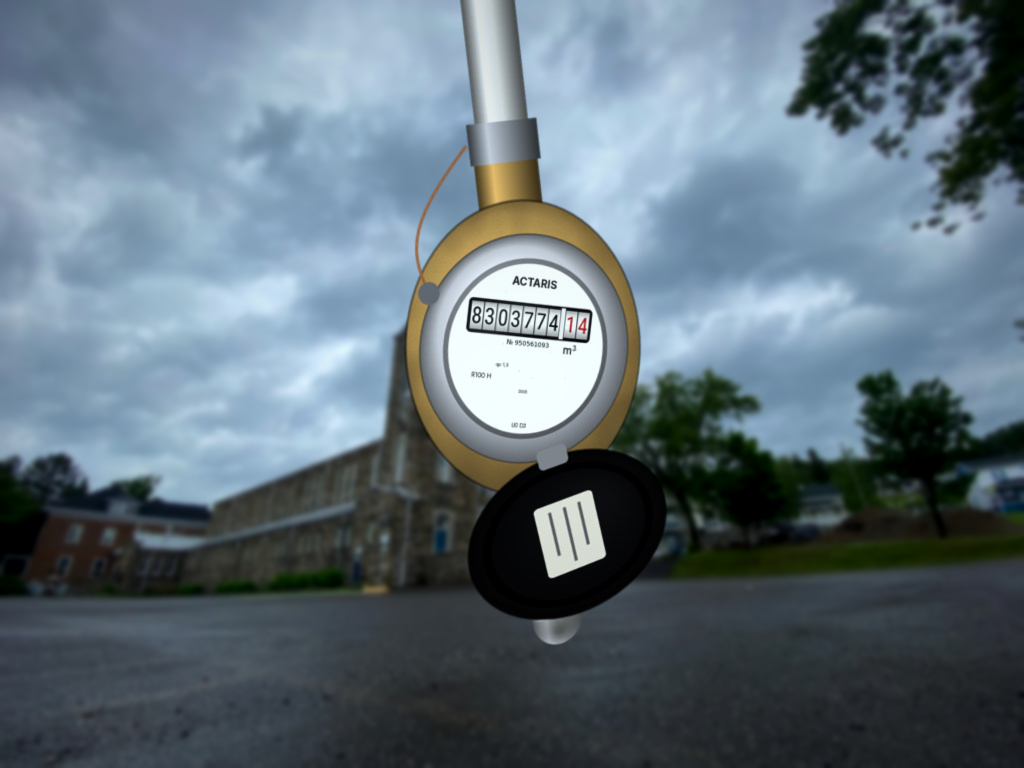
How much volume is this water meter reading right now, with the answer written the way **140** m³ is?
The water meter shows **8303774.14** m³
